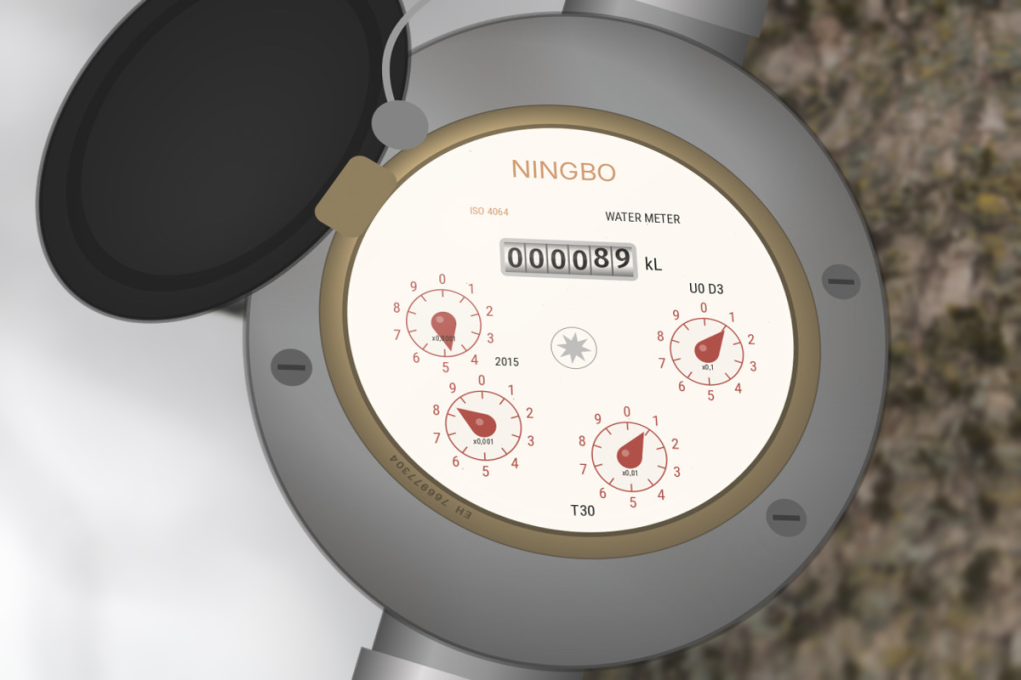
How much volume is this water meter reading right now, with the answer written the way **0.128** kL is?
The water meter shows **89.1084** kL
